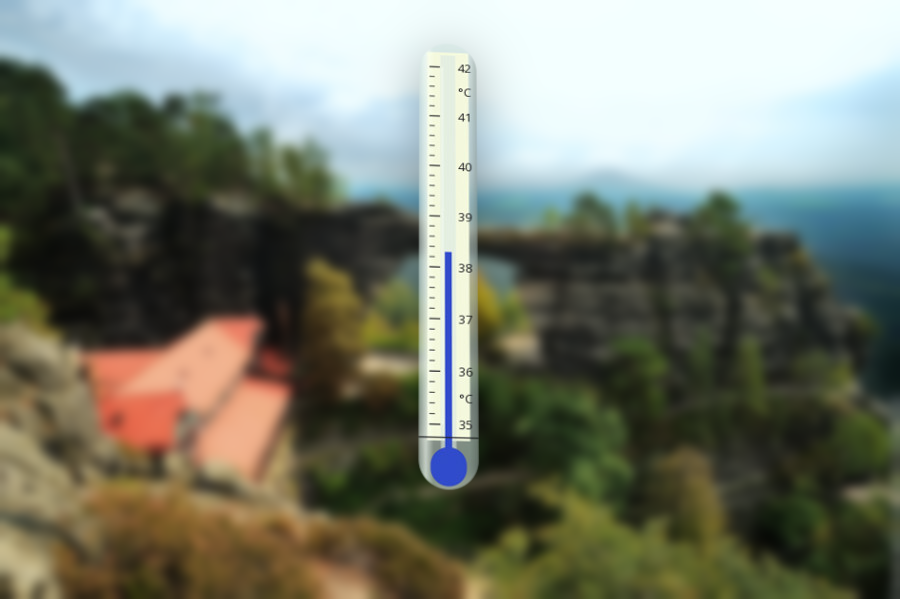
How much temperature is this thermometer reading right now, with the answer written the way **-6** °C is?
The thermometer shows **38.3** °C
